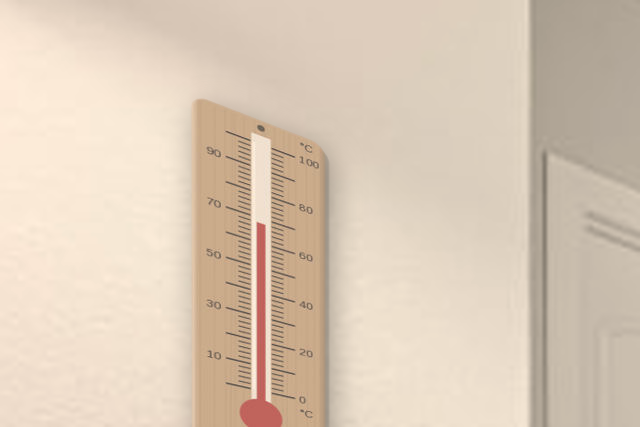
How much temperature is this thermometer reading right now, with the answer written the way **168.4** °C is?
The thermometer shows **68** °C
